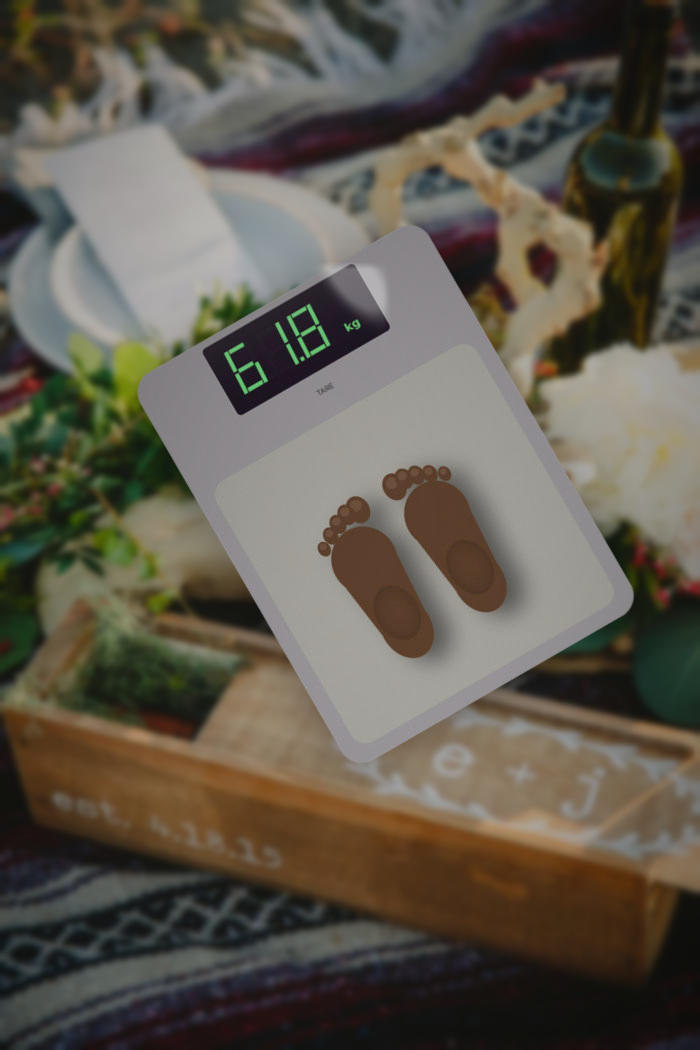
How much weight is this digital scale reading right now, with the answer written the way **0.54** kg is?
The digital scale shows **61.8** kg
